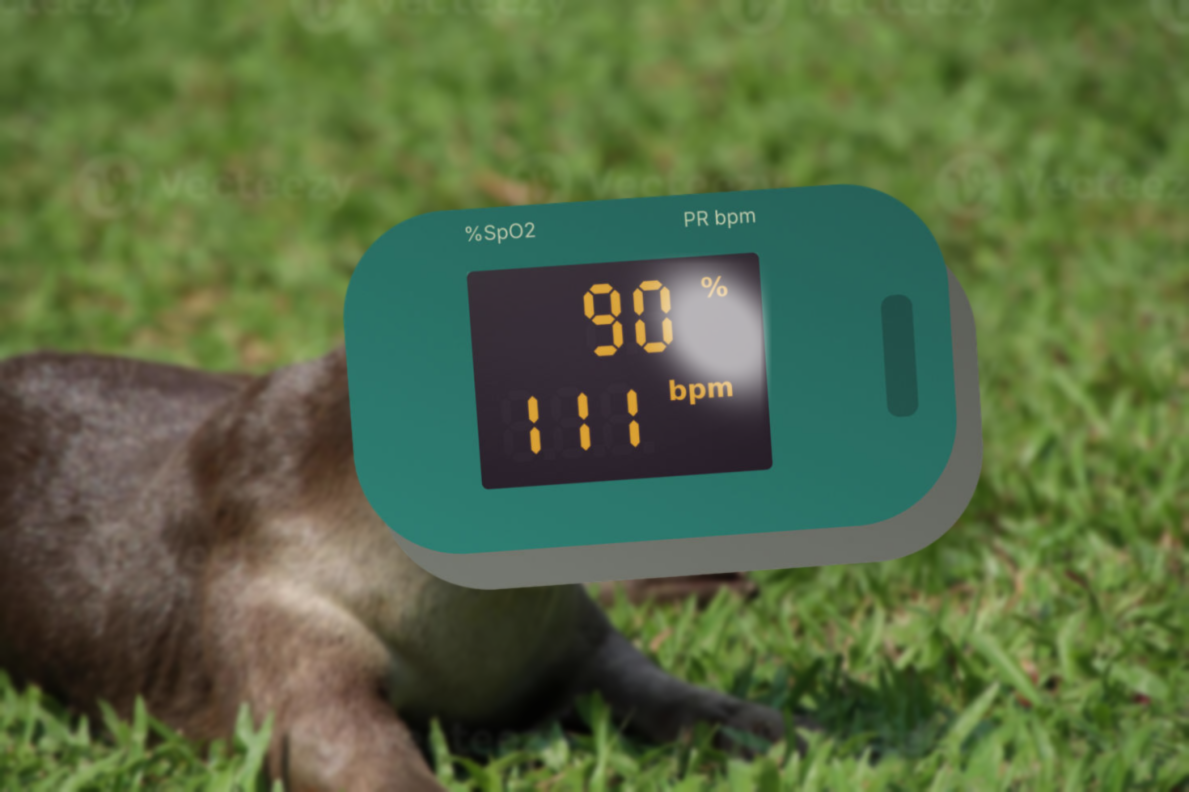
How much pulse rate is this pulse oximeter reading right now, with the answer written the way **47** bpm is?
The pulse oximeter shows **111** bpm
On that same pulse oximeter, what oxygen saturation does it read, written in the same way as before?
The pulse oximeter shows **90** %
